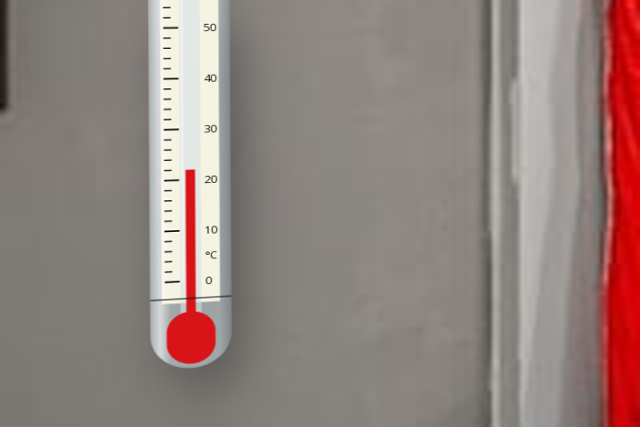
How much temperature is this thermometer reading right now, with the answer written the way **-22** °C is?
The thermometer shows **22** °C
